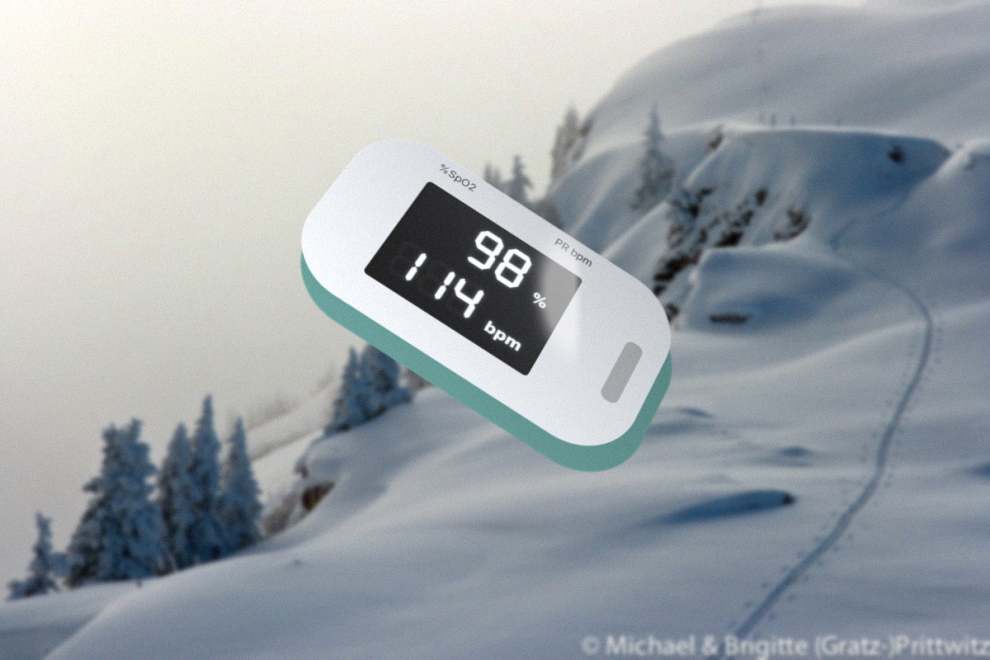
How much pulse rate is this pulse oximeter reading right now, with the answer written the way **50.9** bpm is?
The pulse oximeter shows **114** bpm
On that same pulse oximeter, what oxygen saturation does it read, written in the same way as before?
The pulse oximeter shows **98** %
